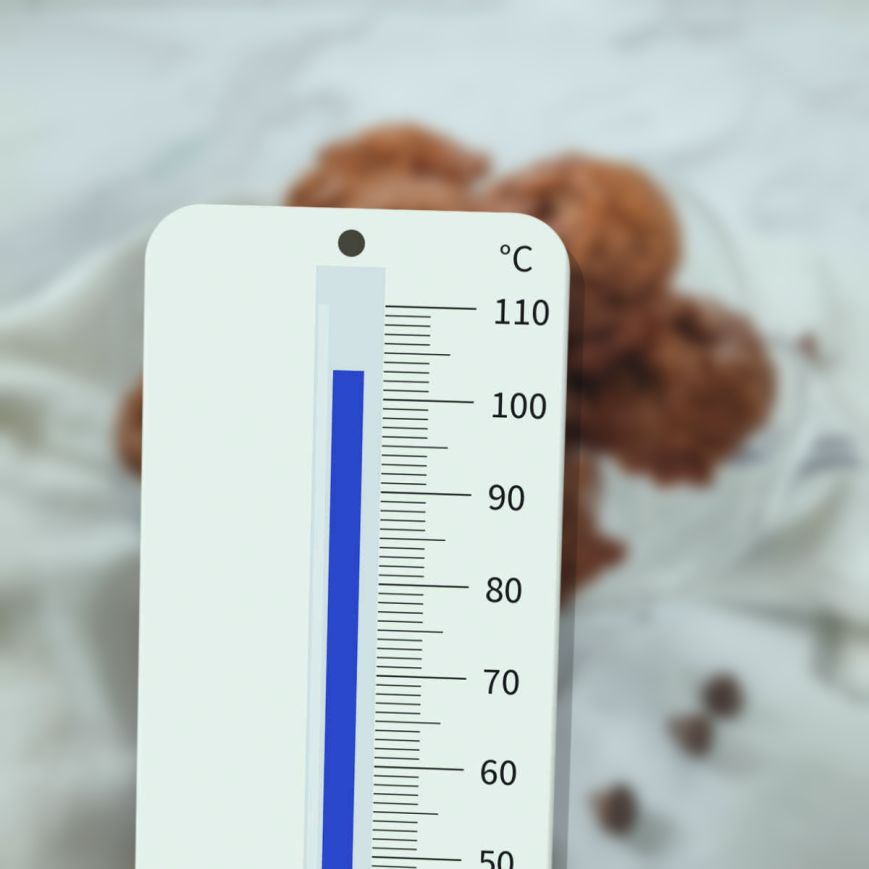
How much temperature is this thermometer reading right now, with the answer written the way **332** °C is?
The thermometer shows **103** °C
